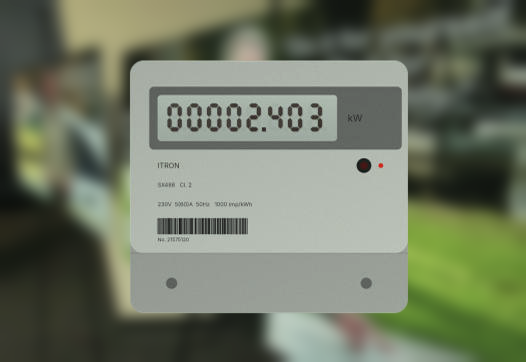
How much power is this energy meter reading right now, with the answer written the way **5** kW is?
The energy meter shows **2.403** kW
